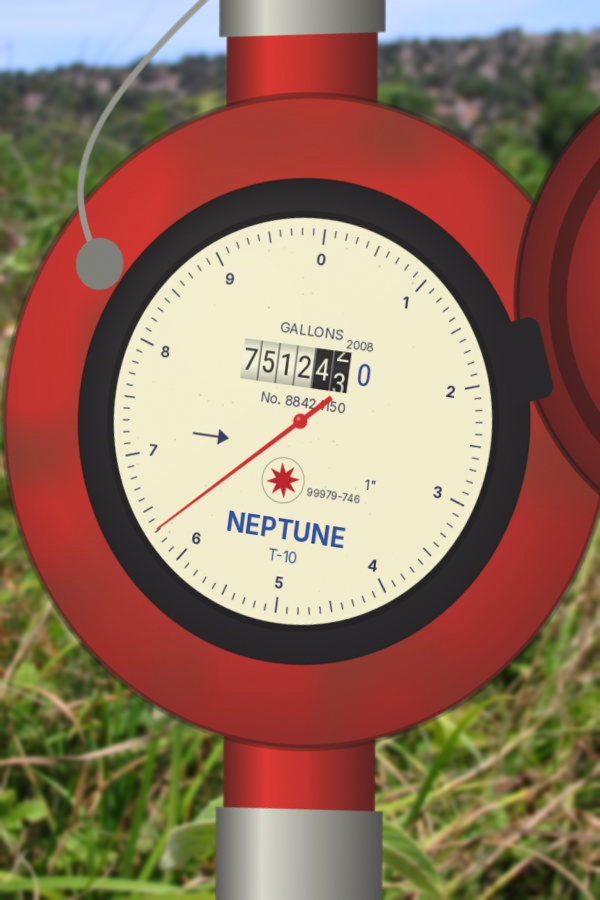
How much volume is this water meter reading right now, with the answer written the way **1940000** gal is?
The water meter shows **7512426.3** gal
